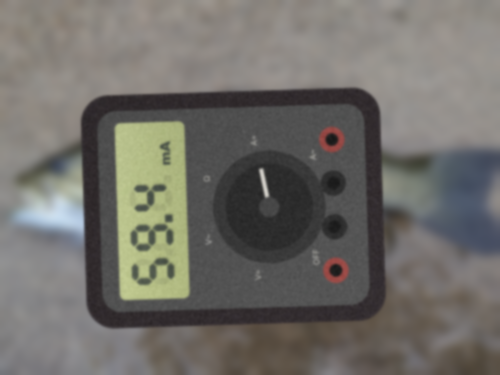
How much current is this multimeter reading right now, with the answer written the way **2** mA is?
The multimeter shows **59.4** mA
